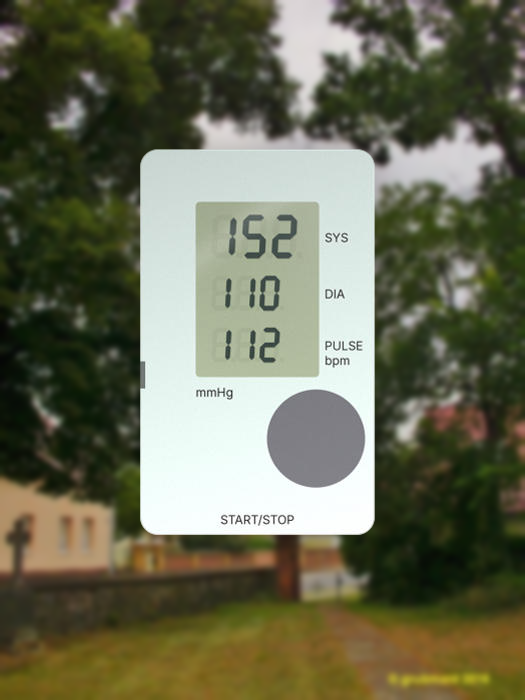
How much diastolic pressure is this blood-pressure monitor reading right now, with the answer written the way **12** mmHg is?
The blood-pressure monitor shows **110** mmHg
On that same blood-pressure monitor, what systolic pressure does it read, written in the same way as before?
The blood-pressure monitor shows **152** mmHg
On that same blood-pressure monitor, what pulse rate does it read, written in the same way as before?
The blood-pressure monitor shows **112** bpm
